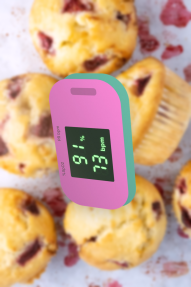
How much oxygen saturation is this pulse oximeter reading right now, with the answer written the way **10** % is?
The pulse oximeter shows **91** %
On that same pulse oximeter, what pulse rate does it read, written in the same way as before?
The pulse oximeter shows **73** bpm
